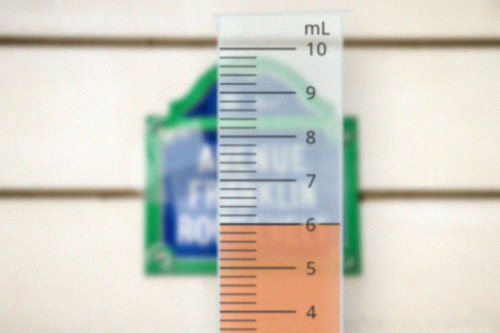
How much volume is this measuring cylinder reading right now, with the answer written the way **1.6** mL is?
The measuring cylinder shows **6** mL
